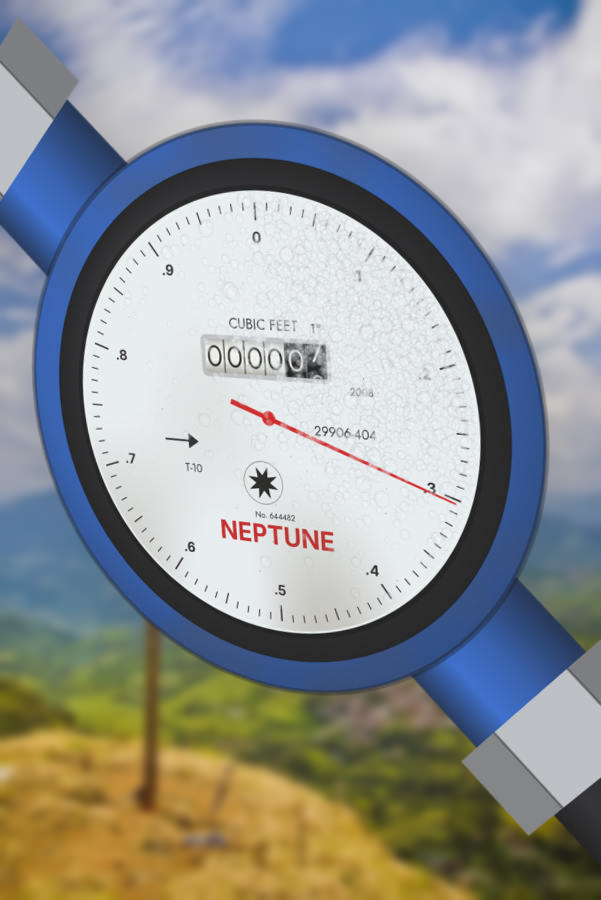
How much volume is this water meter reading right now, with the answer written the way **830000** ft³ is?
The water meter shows **7.30** ft³
